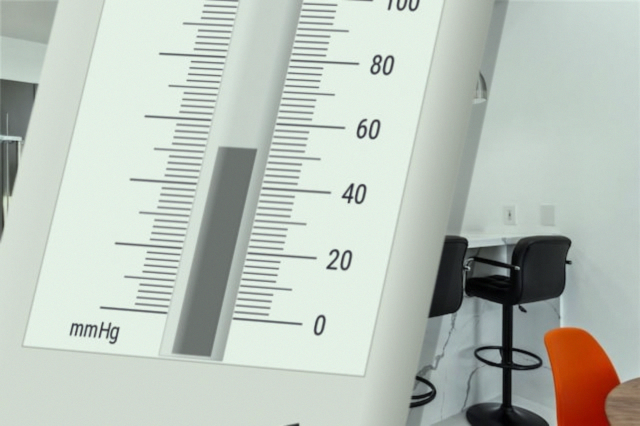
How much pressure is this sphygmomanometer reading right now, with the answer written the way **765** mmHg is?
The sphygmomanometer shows **52** mmHg
